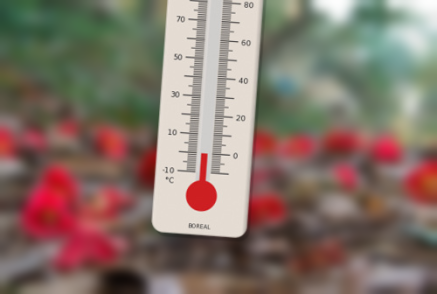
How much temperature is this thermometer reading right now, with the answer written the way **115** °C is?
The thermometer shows **0** °C
